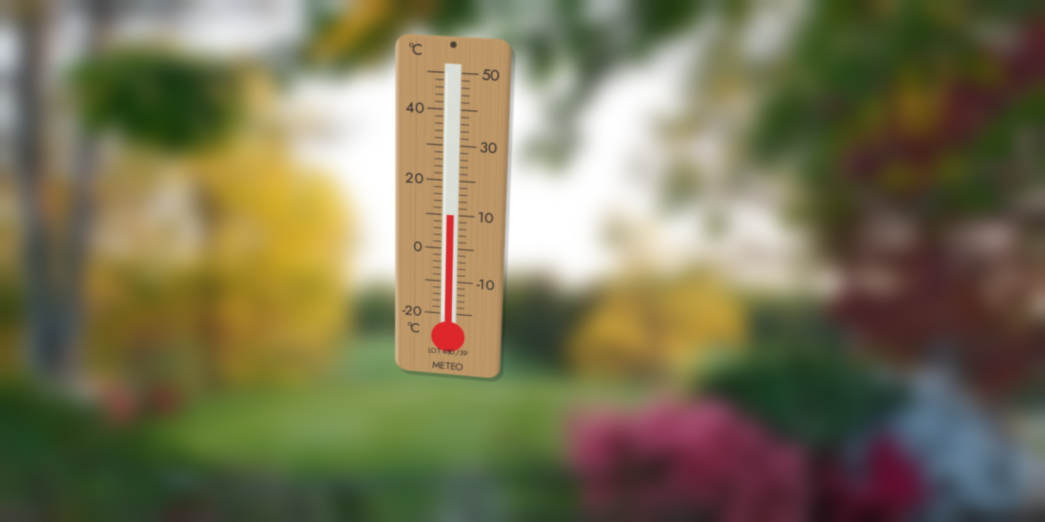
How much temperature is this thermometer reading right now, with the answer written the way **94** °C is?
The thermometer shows **10** °C
